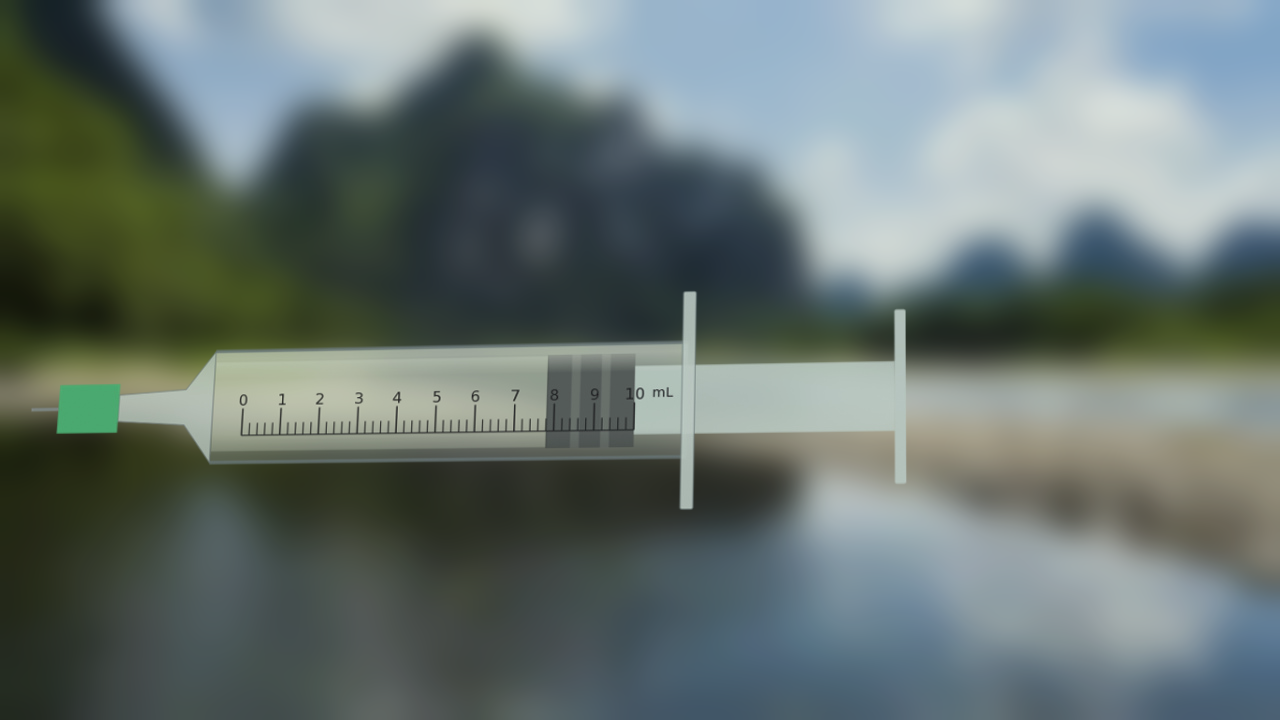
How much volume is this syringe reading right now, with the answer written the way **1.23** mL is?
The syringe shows **7.8** mL
